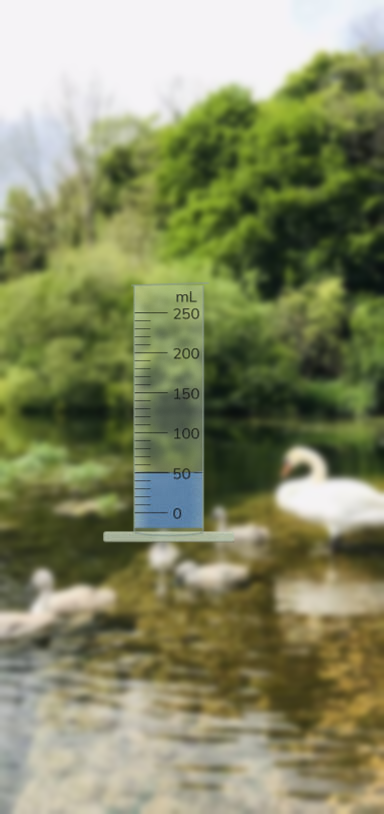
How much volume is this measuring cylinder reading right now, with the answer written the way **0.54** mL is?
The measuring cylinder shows **50** mL
